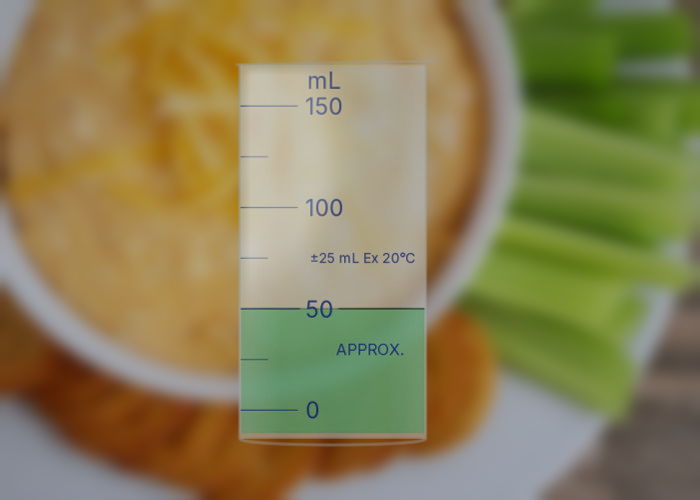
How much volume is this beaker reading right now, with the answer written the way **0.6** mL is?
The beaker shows **50** mL
